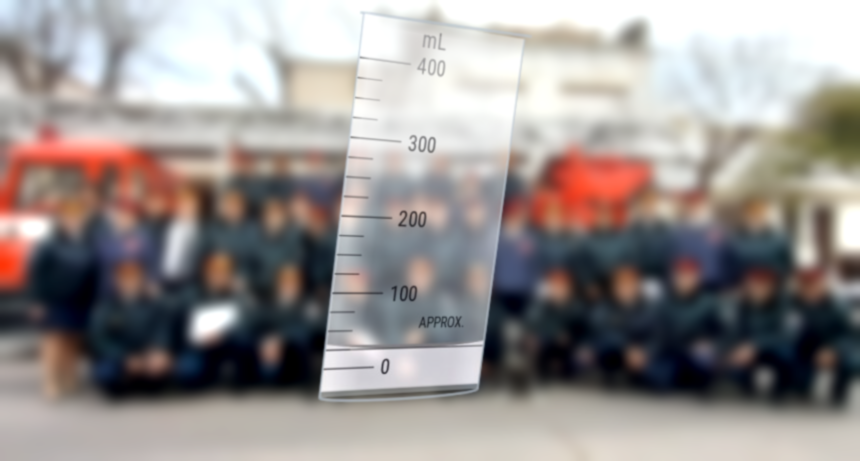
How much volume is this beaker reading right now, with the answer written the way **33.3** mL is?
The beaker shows **25** mL
